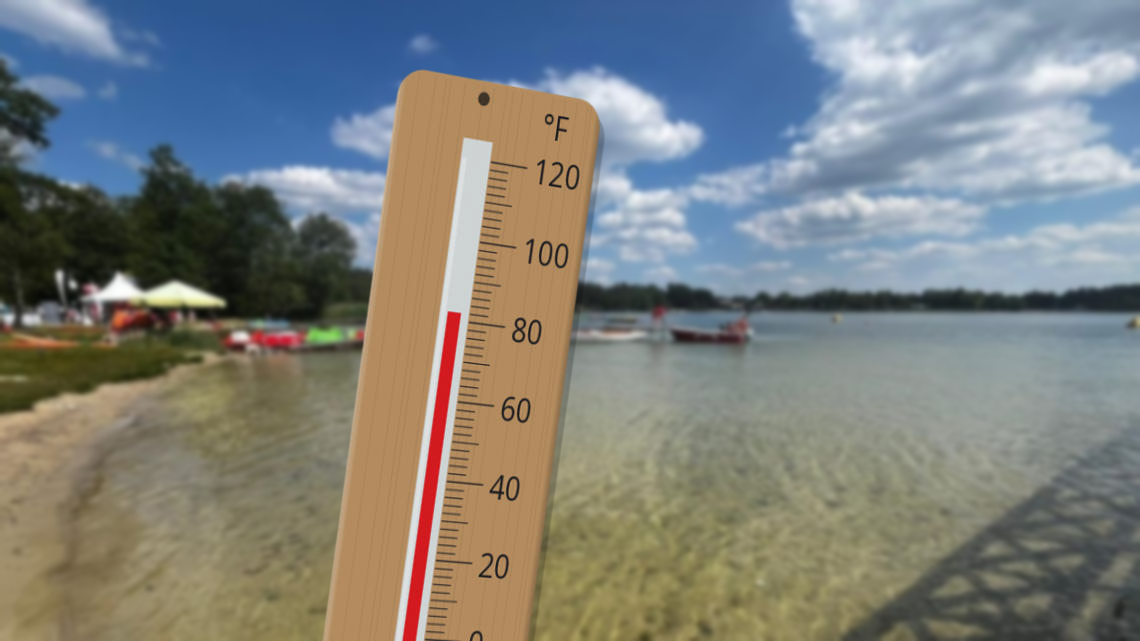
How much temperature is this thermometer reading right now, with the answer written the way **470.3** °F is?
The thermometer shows **82** °F
